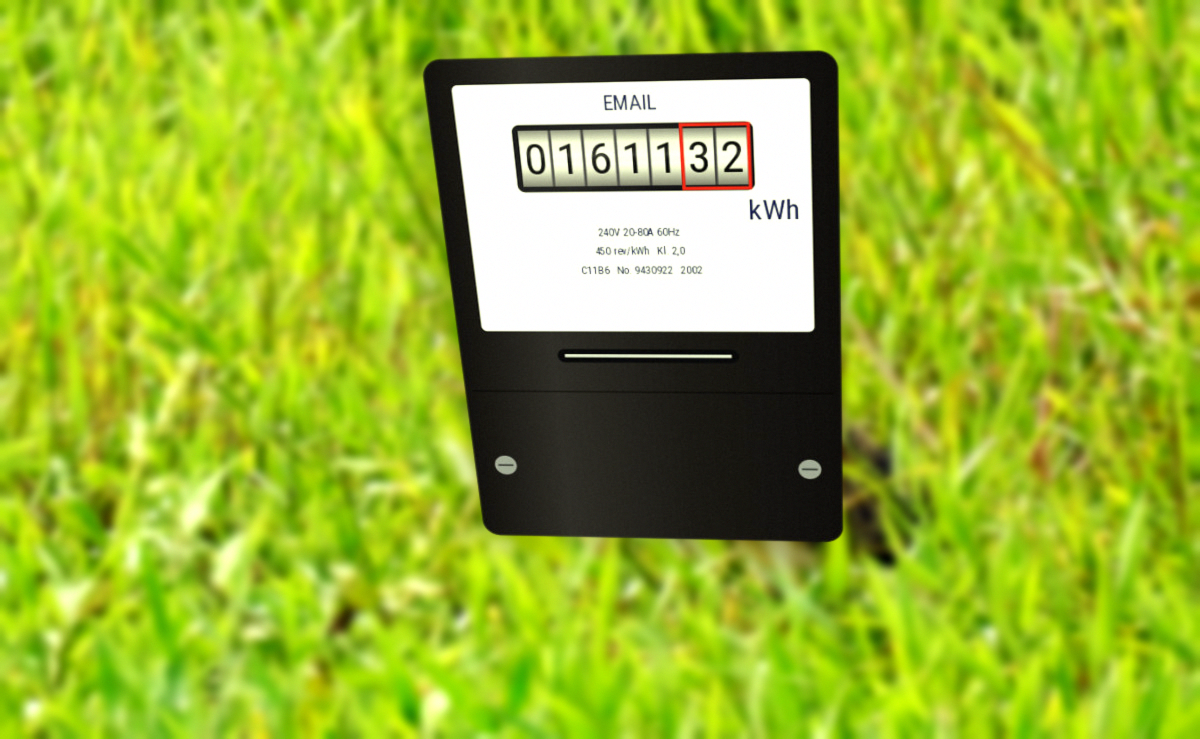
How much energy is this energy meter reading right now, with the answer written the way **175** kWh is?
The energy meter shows **1611.32** kWh
